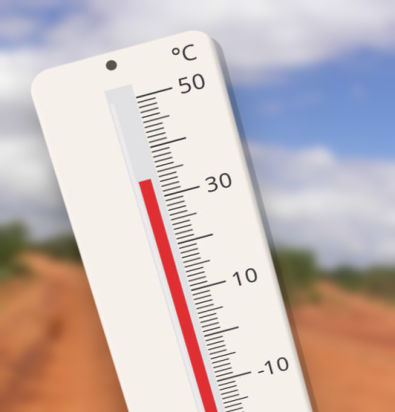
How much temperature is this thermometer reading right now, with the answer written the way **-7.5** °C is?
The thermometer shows **34** °C
